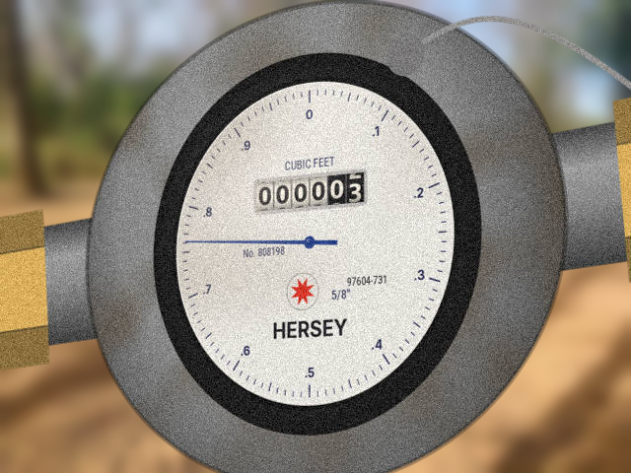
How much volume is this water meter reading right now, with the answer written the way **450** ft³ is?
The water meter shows **2.76** ft³
